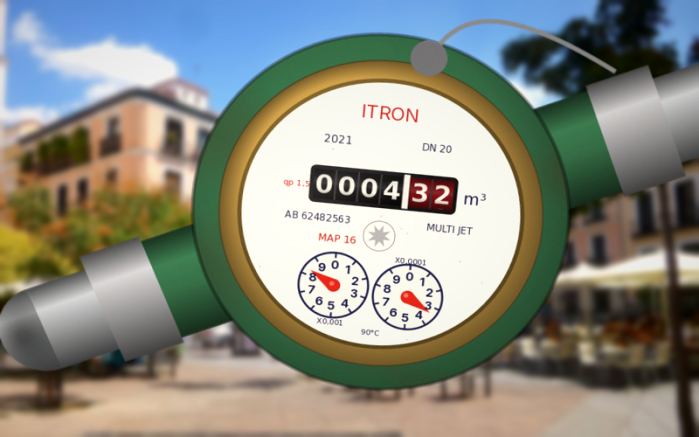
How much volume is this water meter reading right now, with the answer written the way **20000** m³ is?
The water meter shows **4.3283** m³
